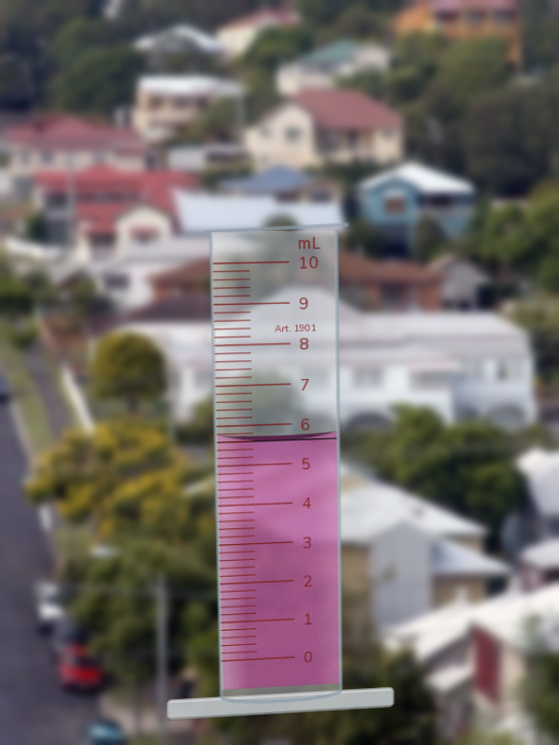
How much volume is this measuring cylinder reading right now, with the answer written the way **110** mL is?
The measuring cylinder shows **5.6** mL
